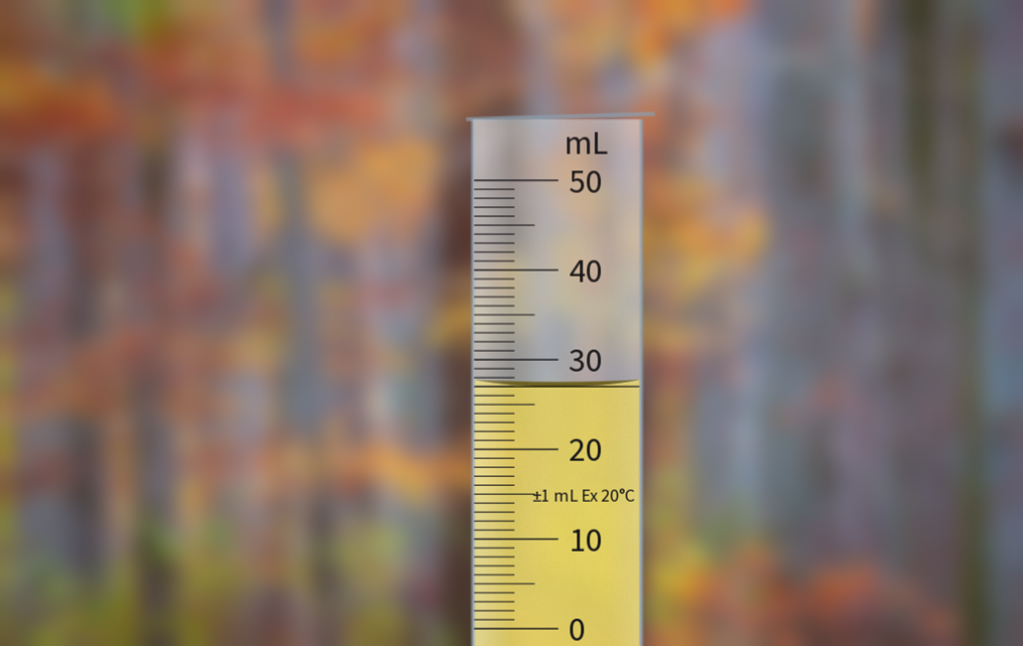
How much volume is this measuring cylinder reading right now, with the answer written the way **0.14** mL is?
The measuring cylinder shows **27** mL
